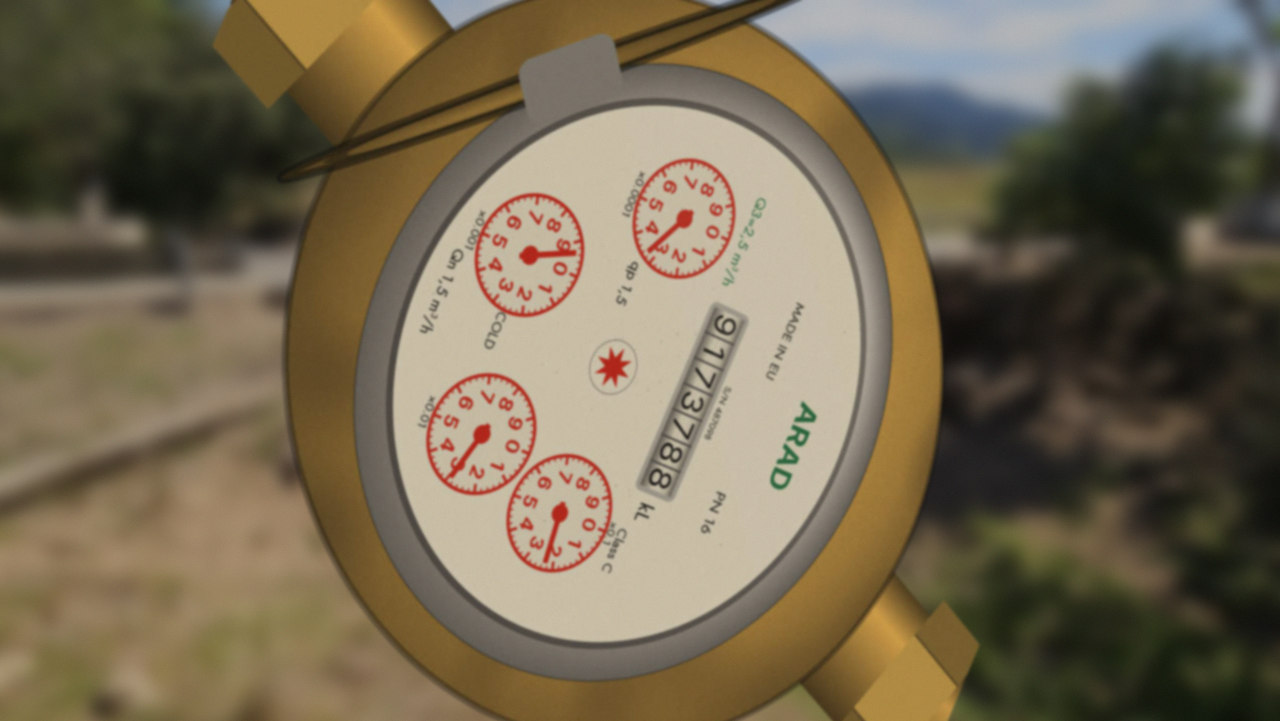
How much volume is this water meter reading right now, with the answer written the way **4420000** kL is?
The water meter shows **9173788.2293** kL
